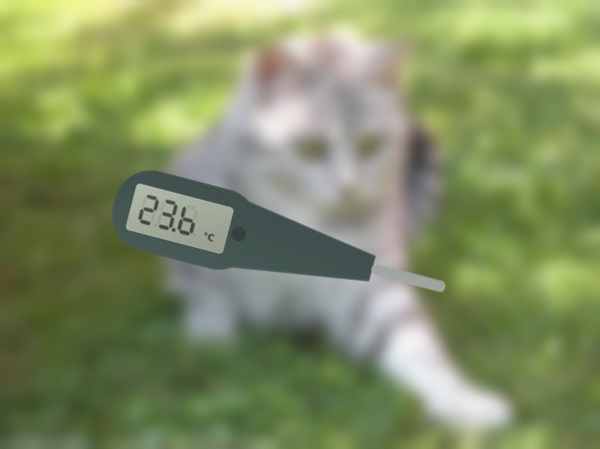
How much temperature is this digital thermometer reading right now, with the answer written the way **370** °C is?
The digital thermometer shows **23.6** °C
